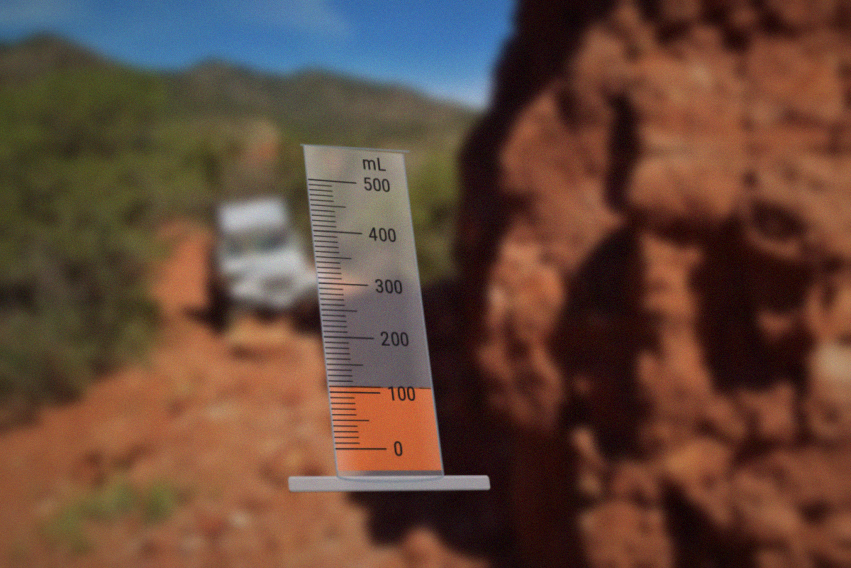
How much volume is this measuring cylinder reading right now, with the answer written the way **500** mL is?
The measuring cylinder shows **110** mL
